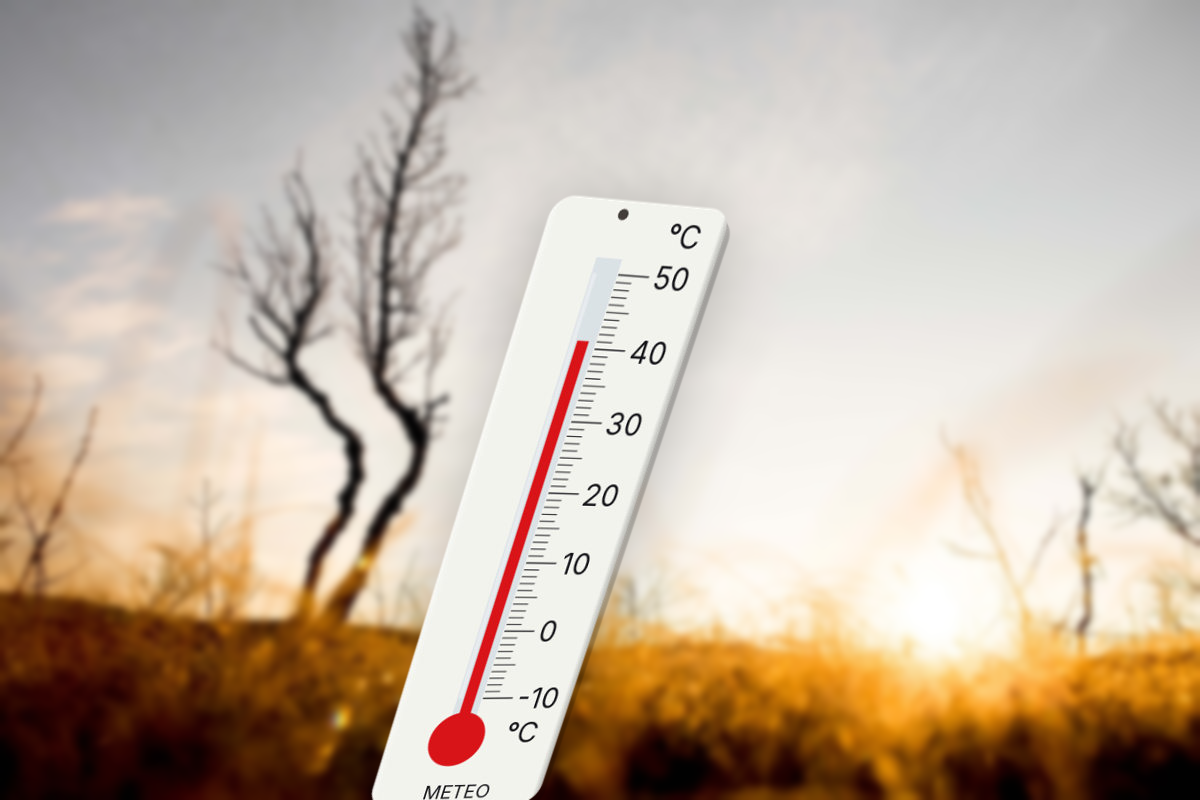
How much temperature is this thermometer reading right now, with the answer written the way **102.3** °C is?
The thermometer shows **41** °C
